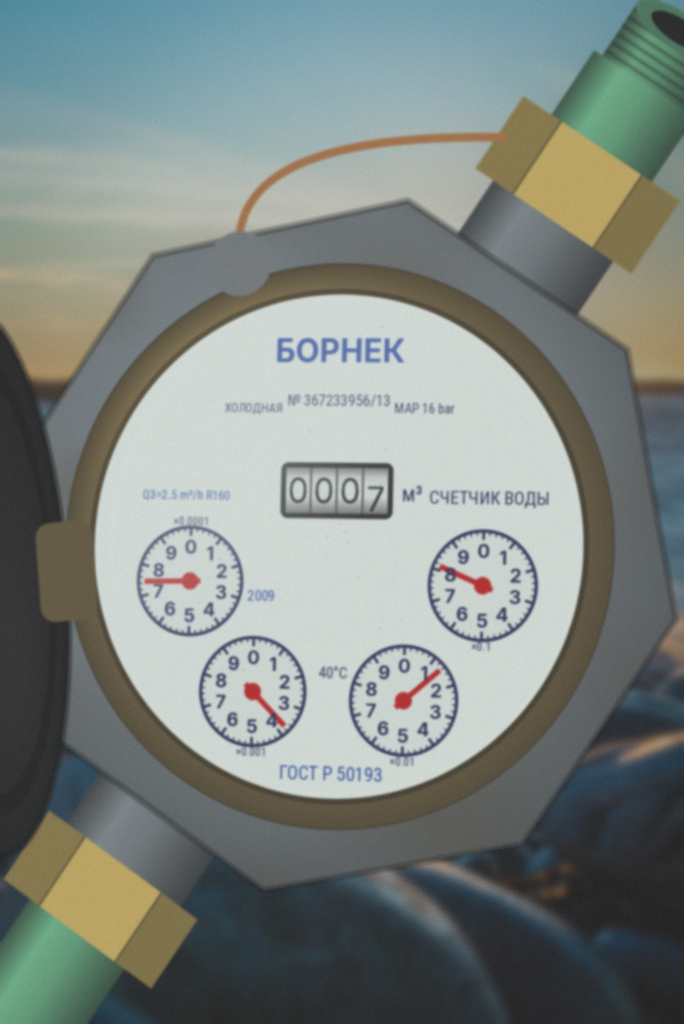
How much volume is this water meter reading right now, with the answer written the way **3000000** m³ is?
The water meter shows **6.8137** m³
